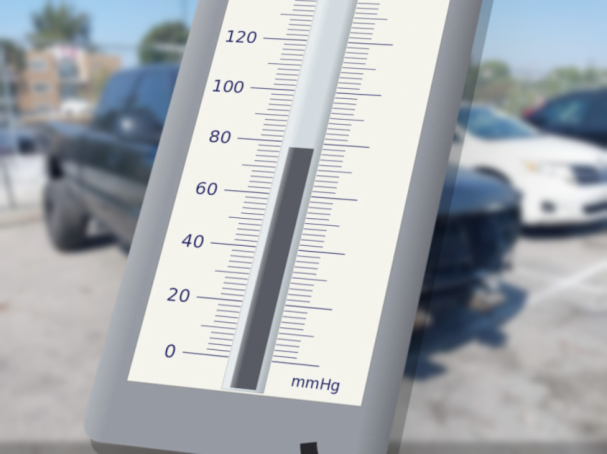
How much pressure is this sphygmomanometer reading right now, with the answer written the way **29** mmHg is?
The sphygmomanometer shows **78** mmHg
